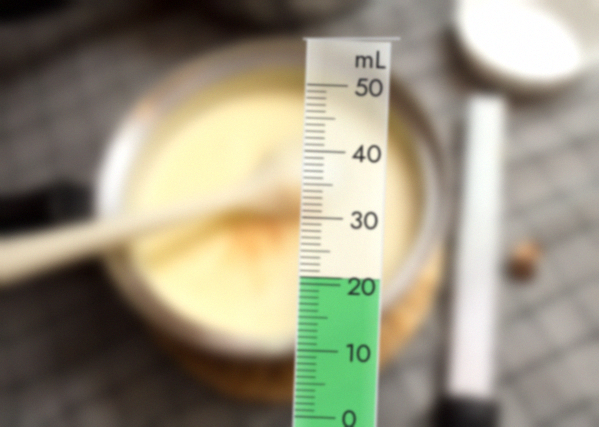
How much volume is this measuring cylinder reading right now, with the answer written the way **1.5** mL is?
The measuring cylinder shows **21** mL
